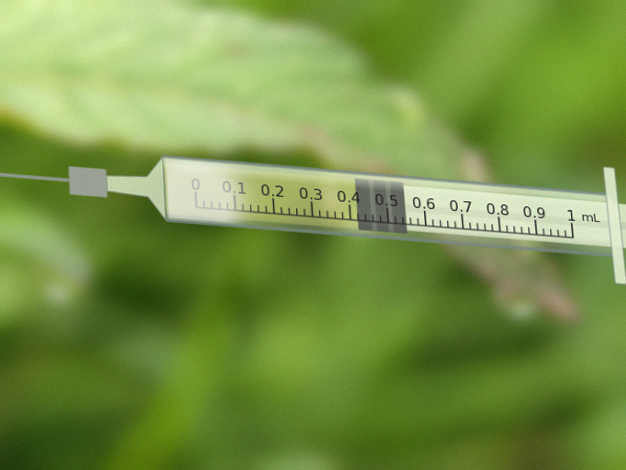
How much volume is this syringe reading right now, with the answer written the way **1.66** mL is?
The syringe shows **0.42** mL
